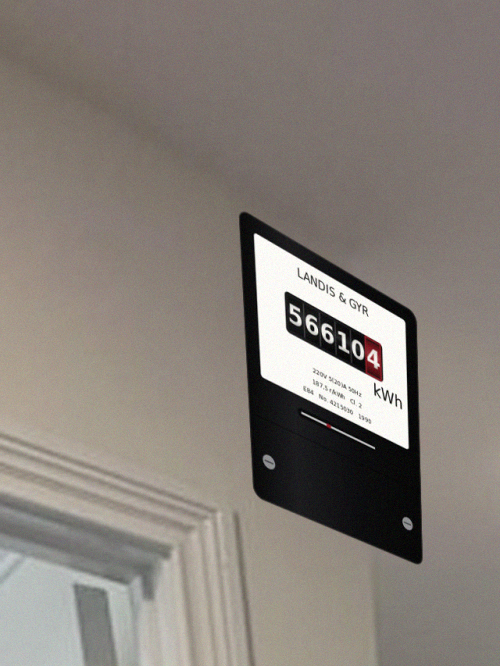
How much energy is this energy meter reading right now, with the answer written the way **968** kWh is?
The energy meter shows **56610.4** kWh
